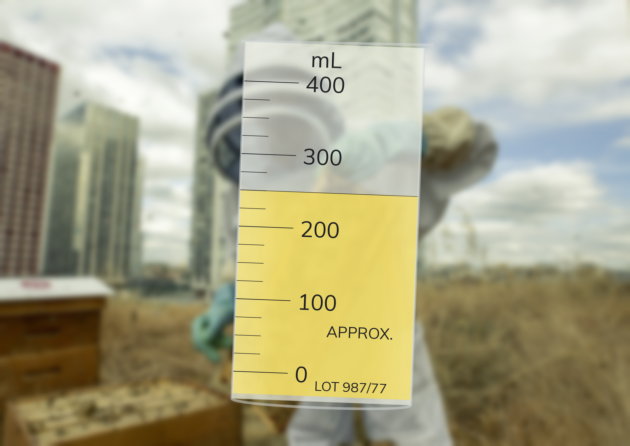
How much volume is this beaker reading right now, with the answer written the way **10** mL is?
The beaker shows **250** mL
